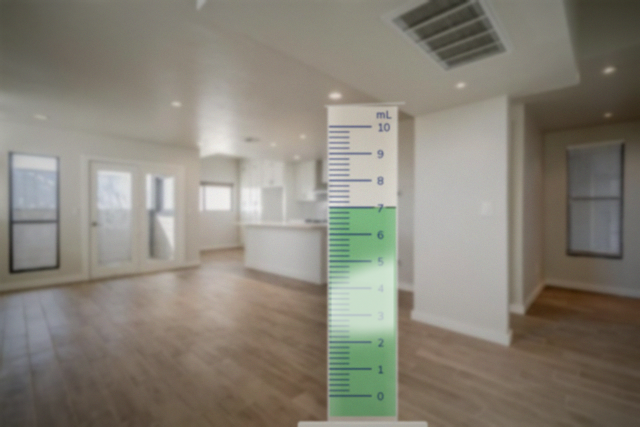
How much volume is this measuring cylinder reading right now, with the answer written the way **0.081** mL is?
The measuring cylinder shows **7** mL
